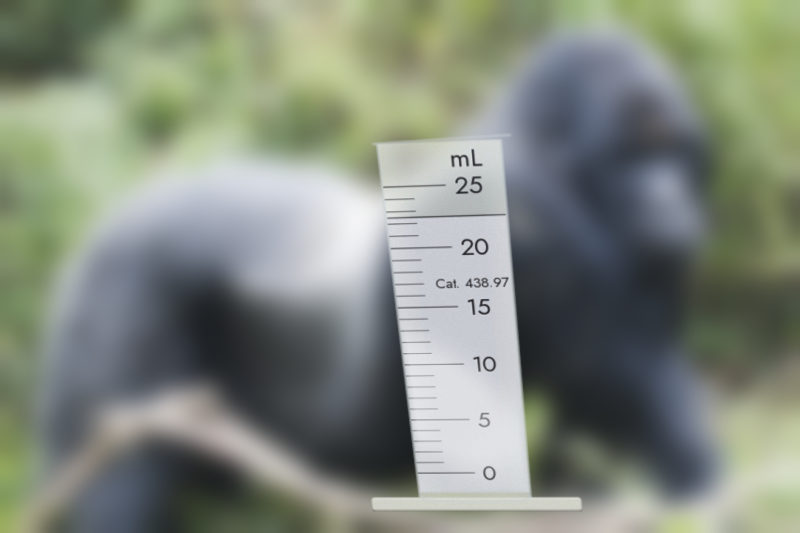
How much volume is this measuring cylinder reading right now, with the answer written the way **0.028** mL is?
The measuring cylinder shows **22.5** mL
